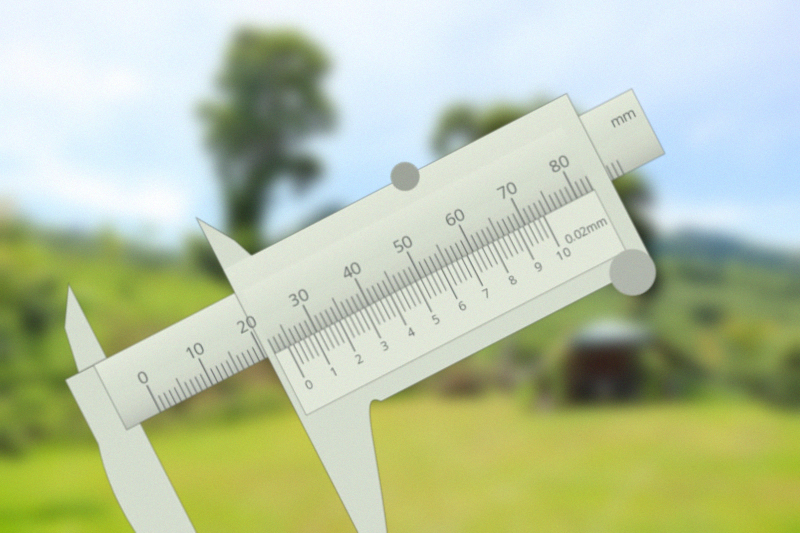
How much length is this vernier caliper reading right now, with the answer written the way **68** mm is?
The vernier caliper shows **24.5** mm
